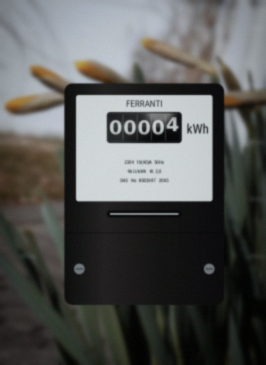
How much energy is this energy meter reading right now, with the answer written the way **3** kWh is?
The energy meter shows **4** kWh
